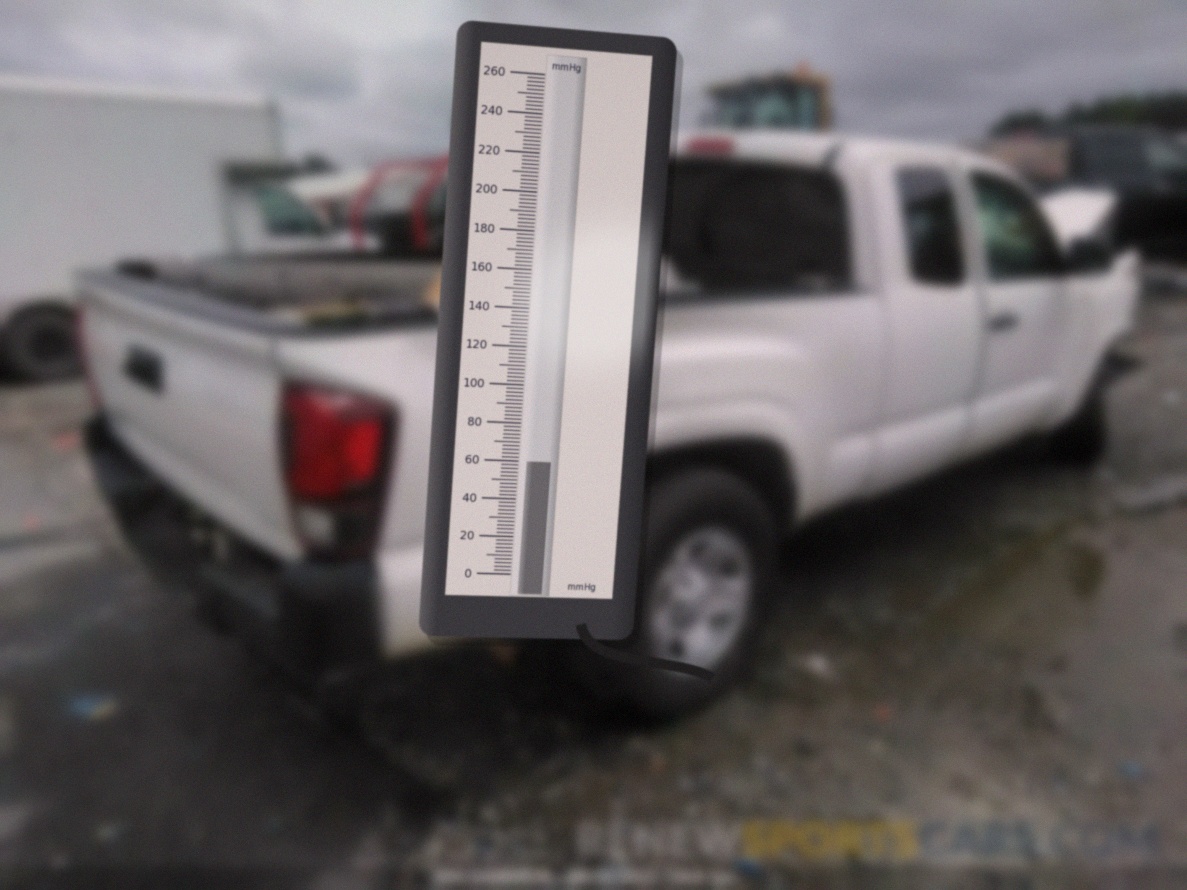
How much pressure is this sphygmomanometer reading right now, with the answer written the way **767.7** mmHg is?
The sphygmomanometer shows **60** mmHg
